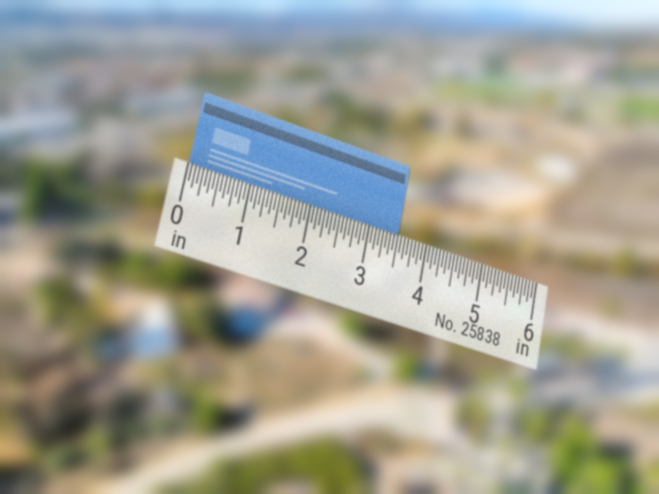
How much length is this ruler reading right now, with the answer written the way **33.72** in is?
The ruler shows **3.5** in
